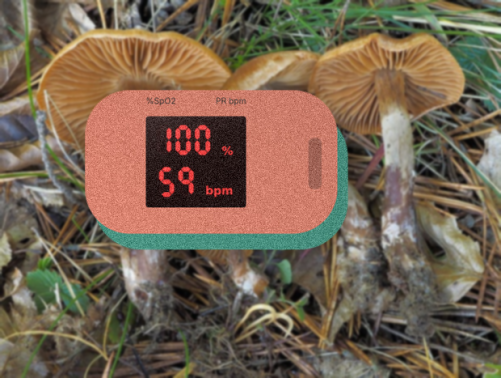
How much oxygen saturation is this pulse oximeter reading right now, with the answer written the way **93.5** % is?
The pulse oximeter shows **100** %
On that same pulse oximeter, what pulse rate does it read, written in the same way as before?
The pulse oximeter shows **59** bpm
